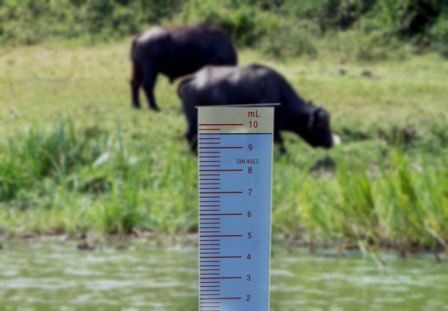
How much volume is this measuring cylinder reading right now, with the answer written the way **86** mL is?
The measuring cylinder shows **9.6** mL
